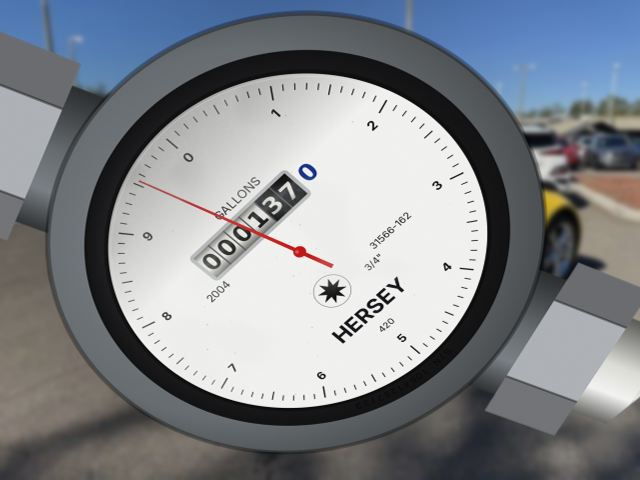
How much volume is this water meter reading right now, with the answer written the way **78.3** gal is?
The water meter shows **1369.5** gal
